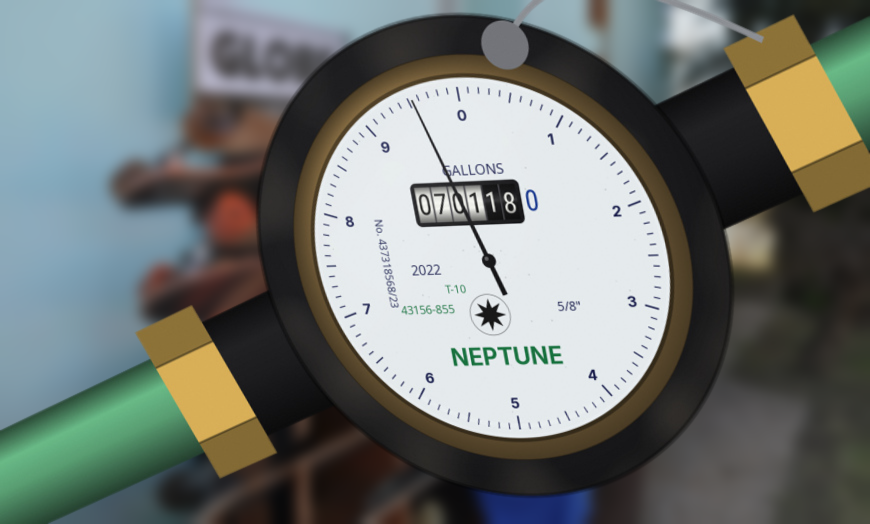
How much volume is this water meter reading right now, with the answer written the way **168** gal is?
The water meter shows **701179.5** gal
